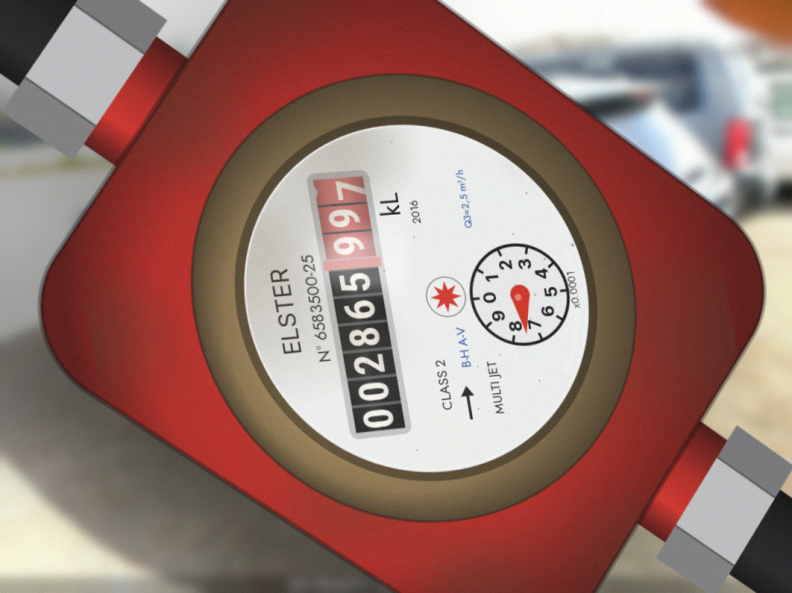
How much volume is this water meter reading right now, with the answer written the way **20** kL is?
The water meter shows **2865.9967** kL
